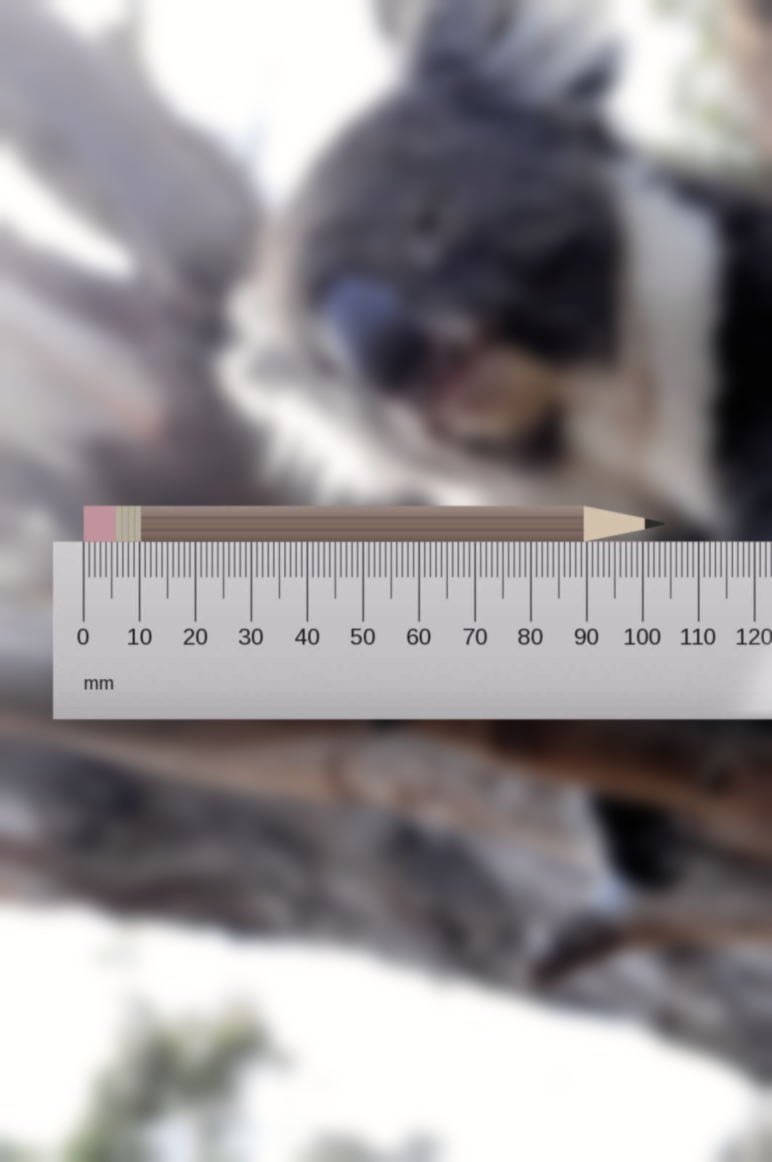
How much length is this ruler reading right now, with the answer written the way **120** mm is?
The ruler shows **104** mm
